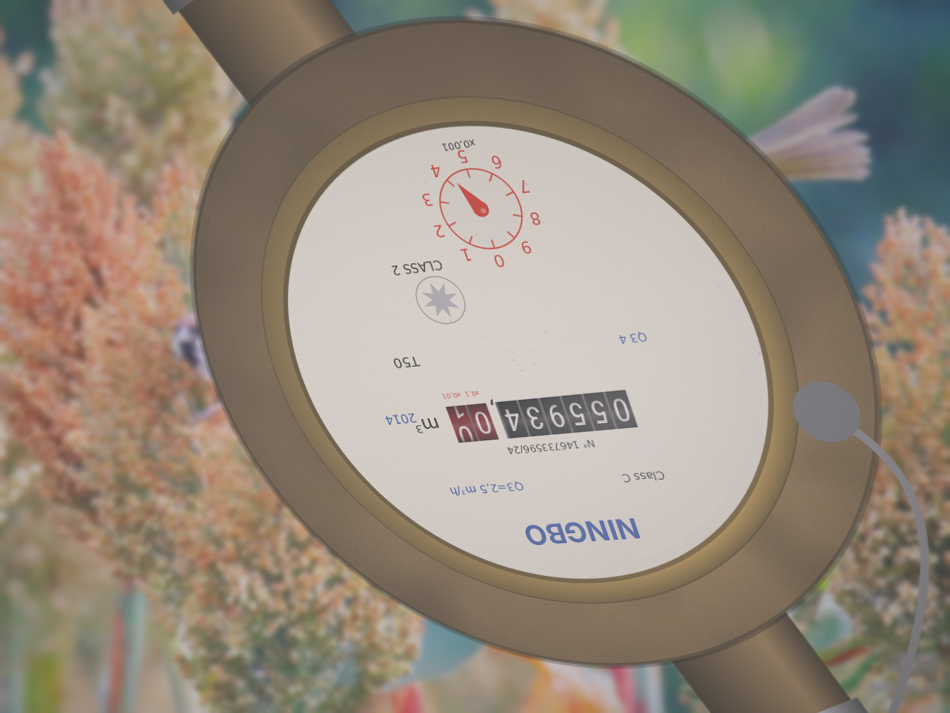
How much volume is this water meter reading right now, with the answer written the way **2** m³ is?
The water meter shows **55934.004** m³
